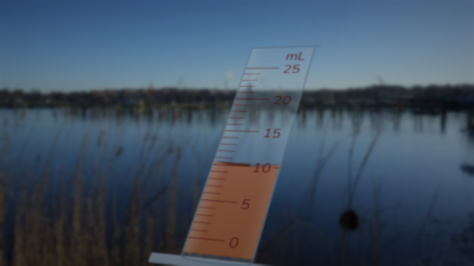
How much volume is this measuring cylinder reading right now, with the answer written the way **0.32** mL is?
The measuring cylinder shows **10** mL
